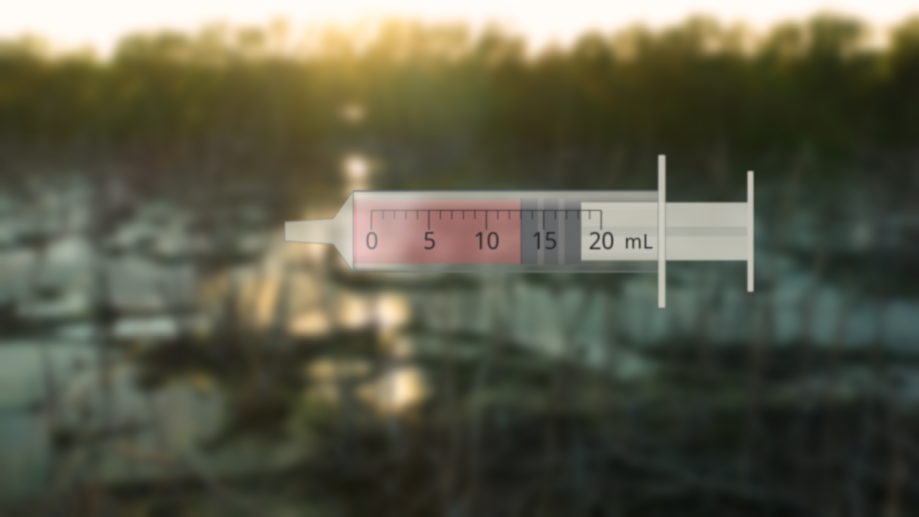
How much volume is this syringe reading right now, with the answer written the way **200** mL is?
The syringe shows **13** mL
